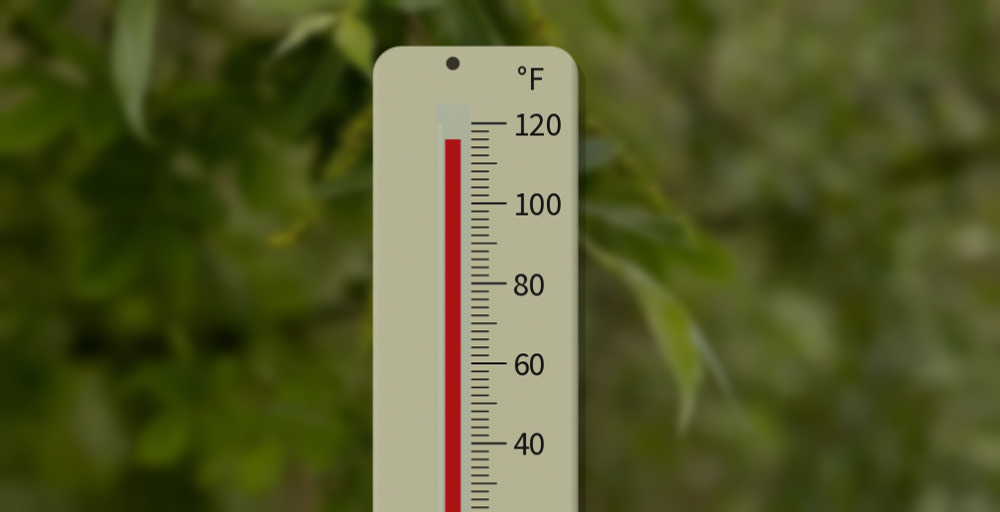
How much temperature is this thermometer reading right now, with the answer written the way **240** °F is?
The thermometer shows **116** °F
